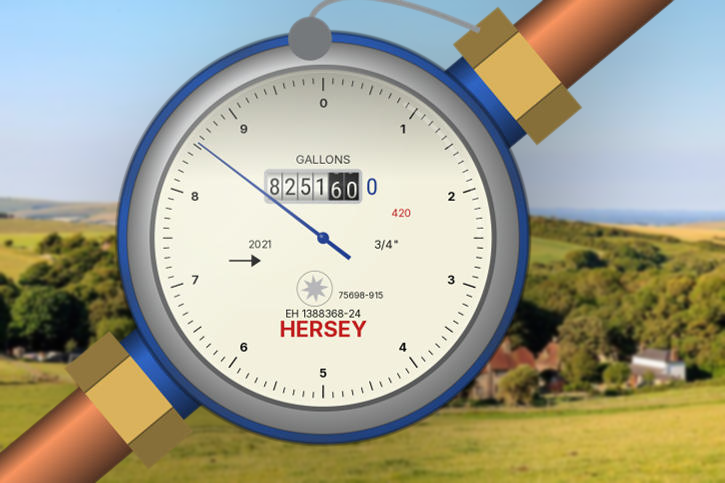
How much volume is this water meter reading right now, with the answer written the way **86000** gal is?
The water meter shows **8251598.5** gal
